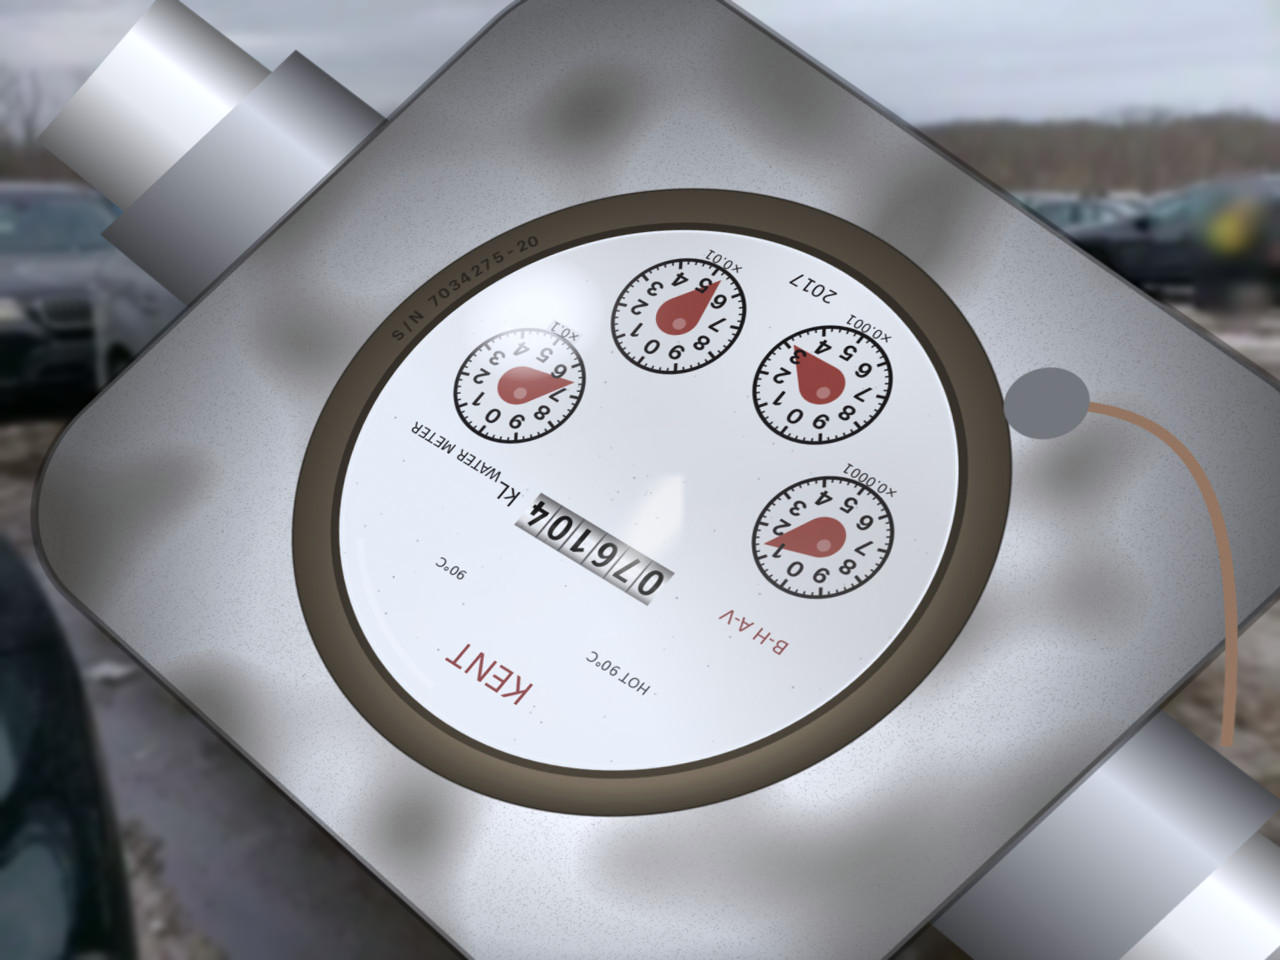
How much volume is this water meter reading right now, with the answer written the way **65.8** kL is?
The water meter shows **76104.6531** kL
